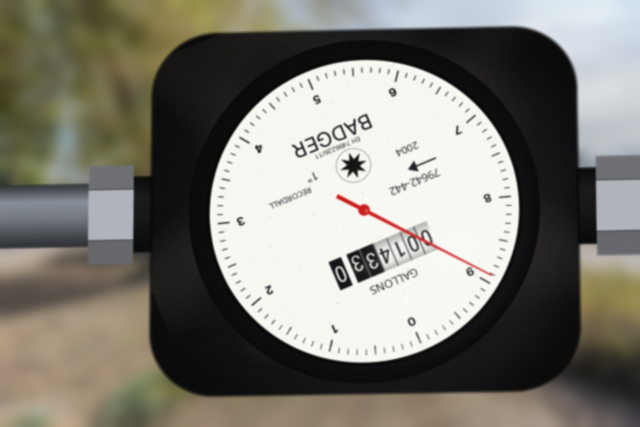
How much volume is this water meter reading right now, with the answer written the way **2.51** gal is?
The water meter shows **14328.9** gal
